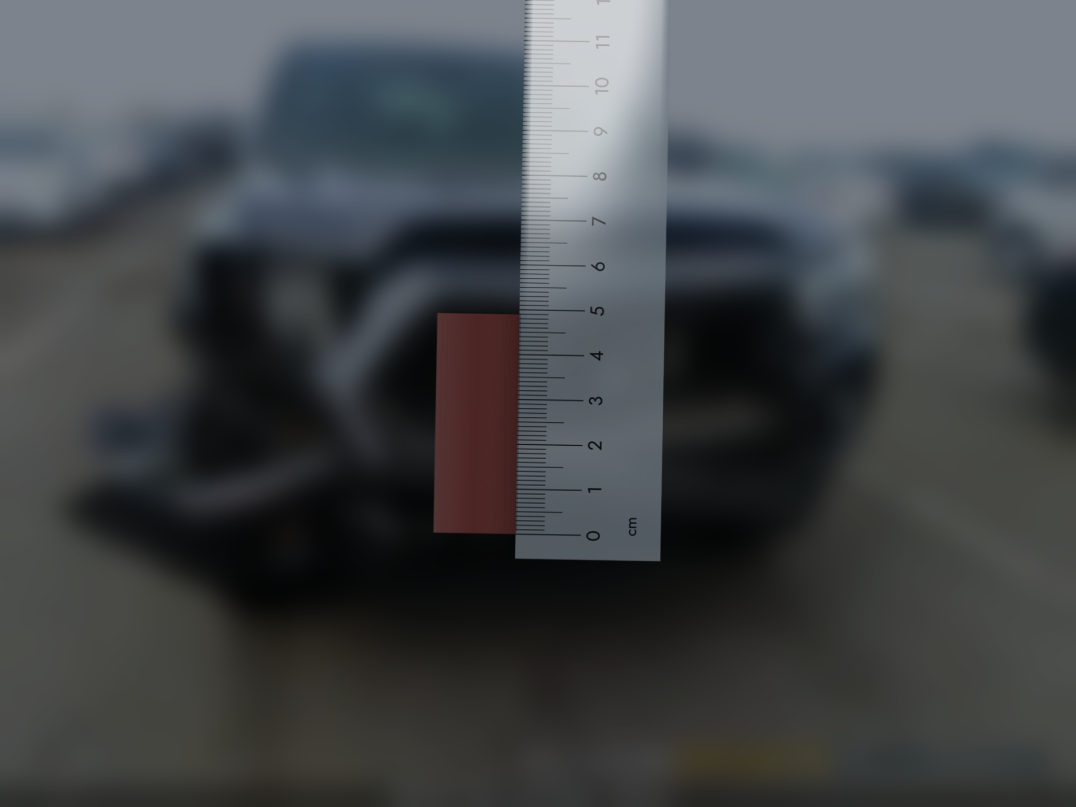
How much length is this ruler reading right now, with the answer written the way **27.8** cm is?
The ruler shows **4.9** cm
